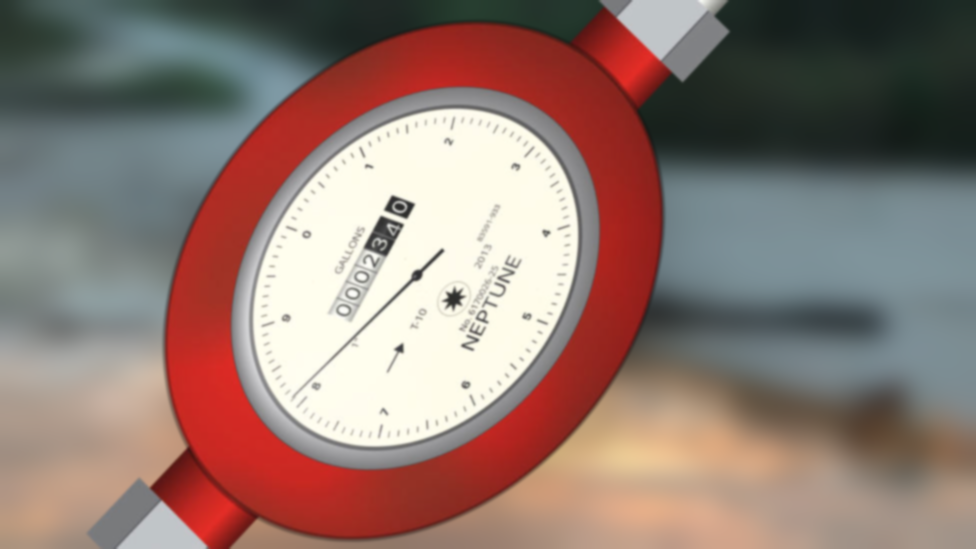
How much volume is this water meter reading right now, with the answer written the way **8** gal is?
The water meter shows **2338.1** gal
